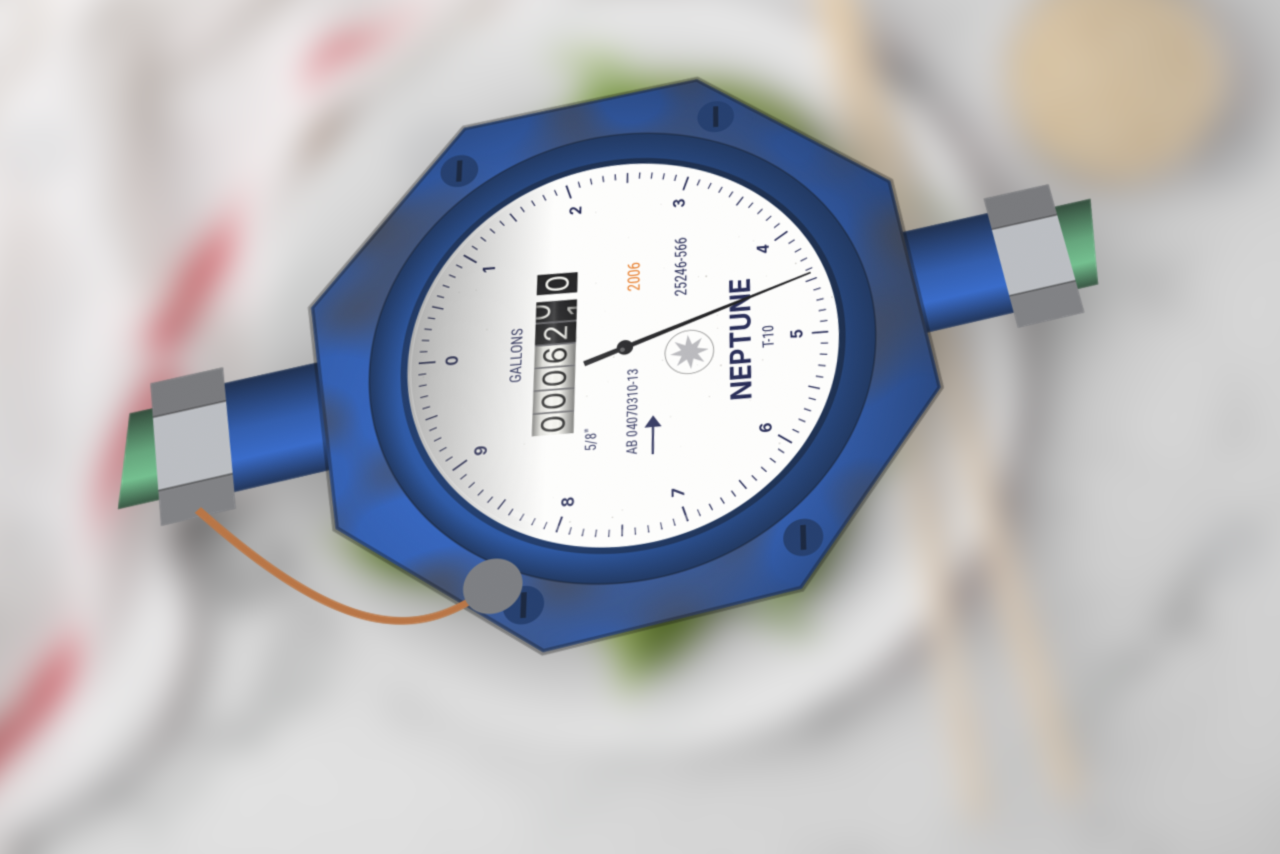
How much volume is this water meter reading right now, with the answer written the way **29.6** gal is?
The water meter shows **6204.4** gal
